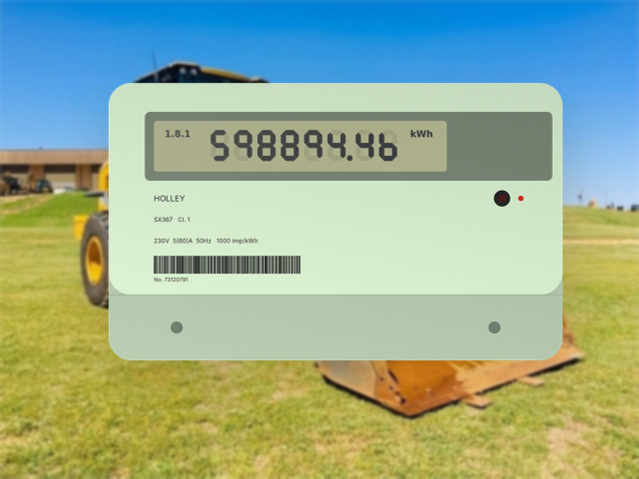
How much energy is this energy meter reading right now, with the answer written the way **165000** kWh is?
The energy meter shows **598894.46** kWh
